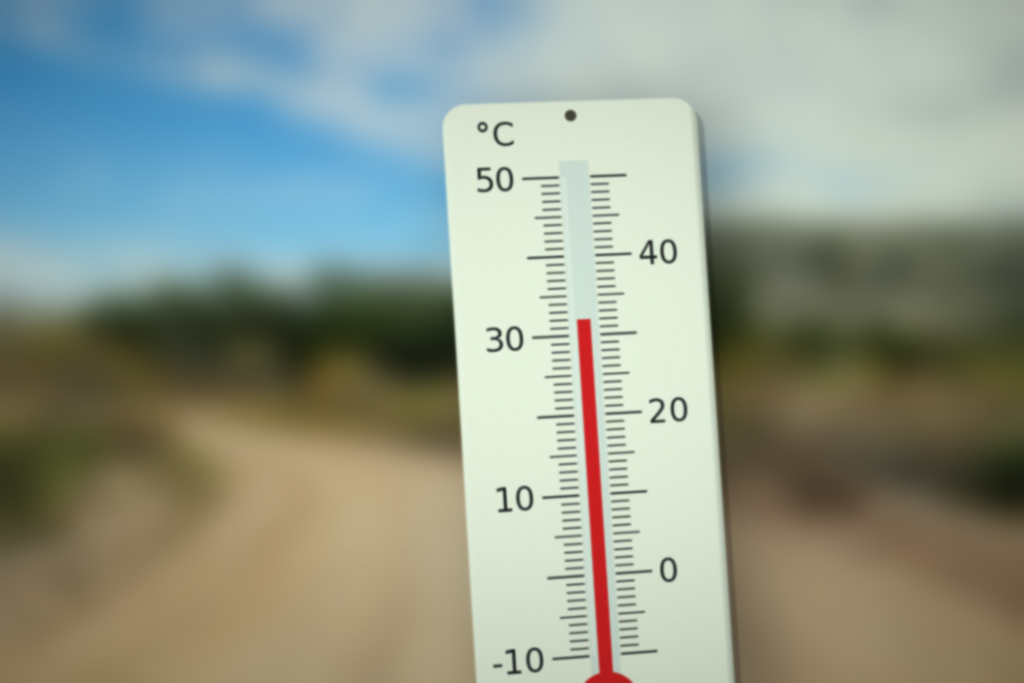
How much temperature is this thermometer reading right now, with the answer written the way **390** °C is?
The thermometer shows **32** °C
